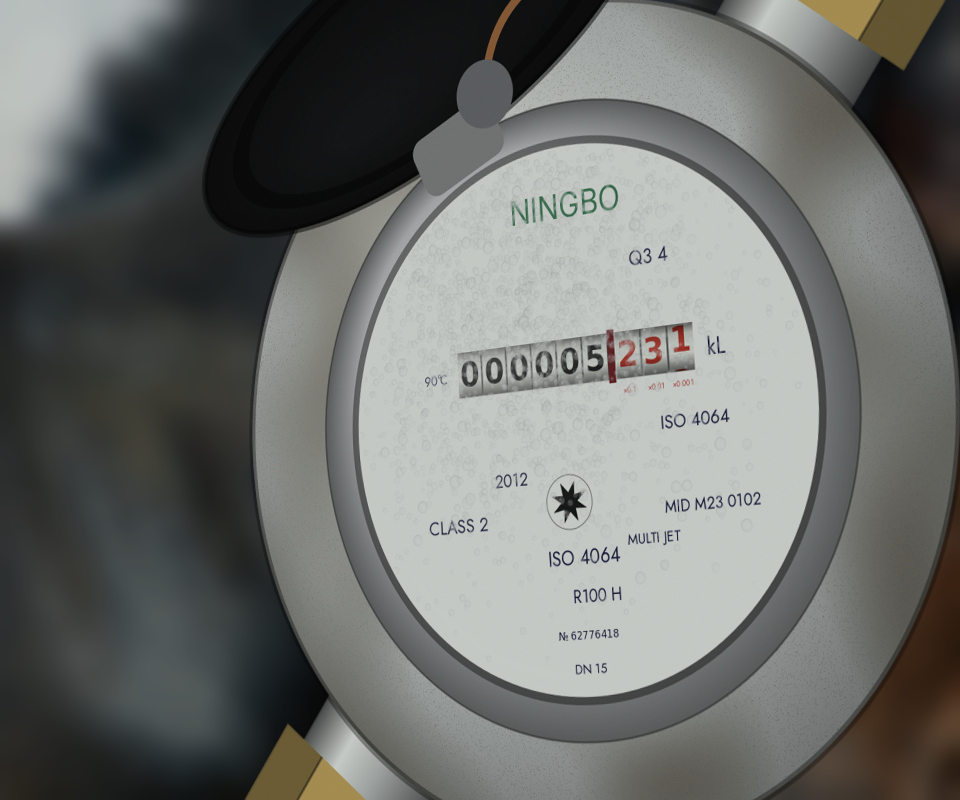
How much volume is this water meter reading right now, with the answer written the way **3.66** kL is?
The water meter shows **5.231** kL
